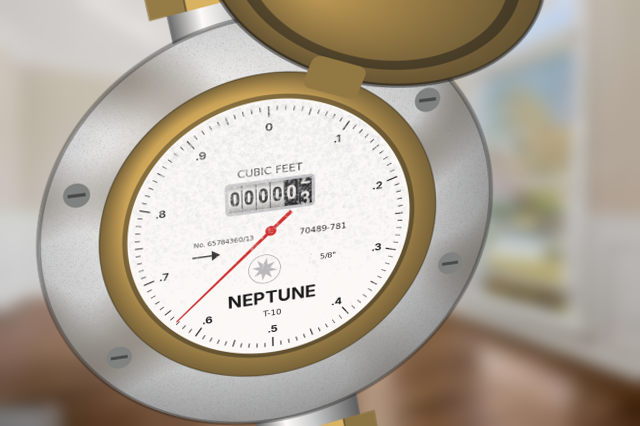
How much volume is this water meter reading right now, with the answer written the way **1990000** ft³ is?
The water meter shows **2.63** ft³
